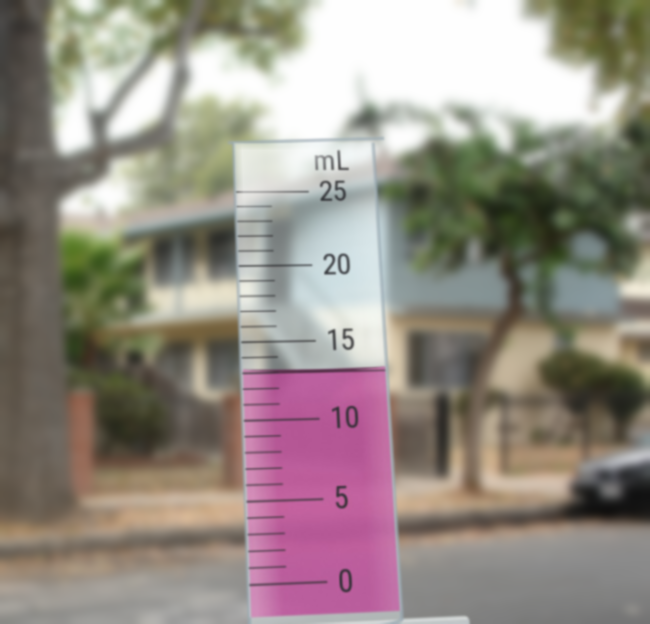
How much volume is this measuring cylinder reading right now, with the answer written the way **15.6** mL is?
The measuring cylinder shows **13** mL
